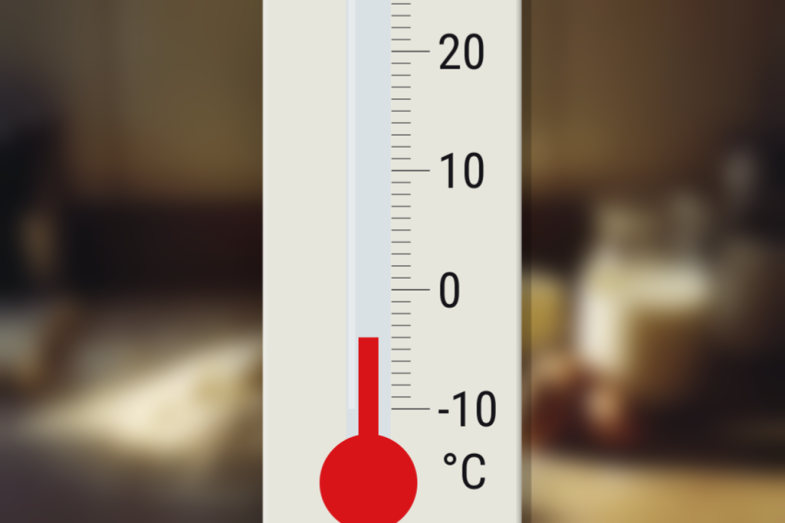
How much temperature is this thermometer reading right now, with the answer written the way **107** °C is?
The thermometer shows **-4** °C
